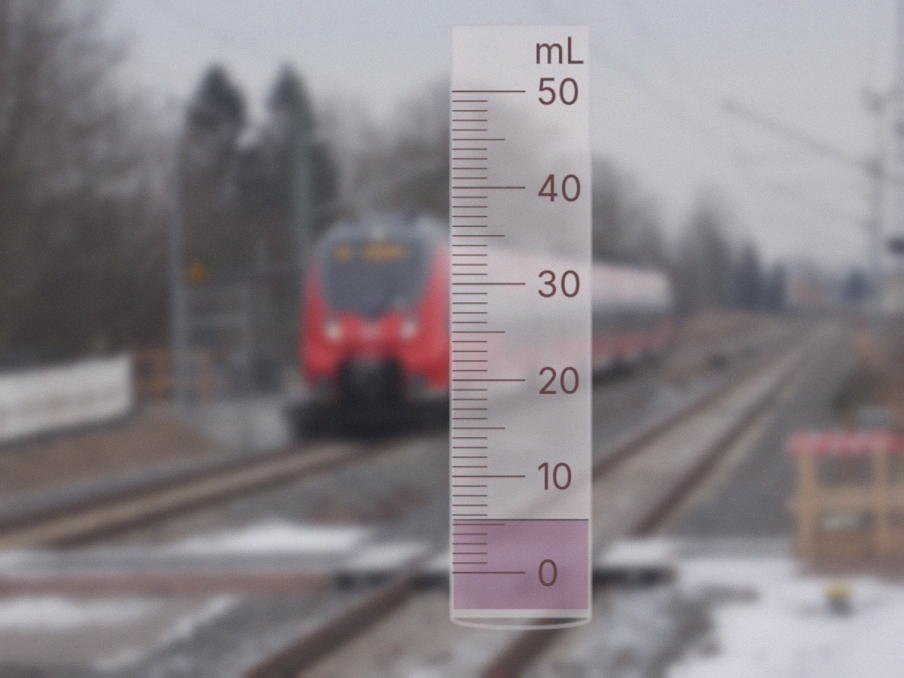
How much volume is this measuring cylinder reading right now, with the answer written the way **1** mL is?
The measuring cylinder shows **5.5** mL
